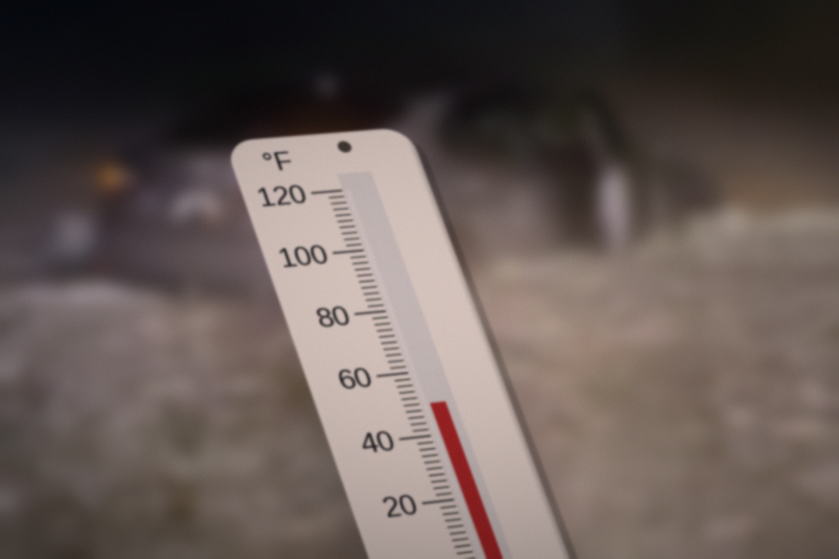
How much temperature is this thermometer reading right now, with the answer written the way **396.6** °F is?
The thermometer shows **50** °F
